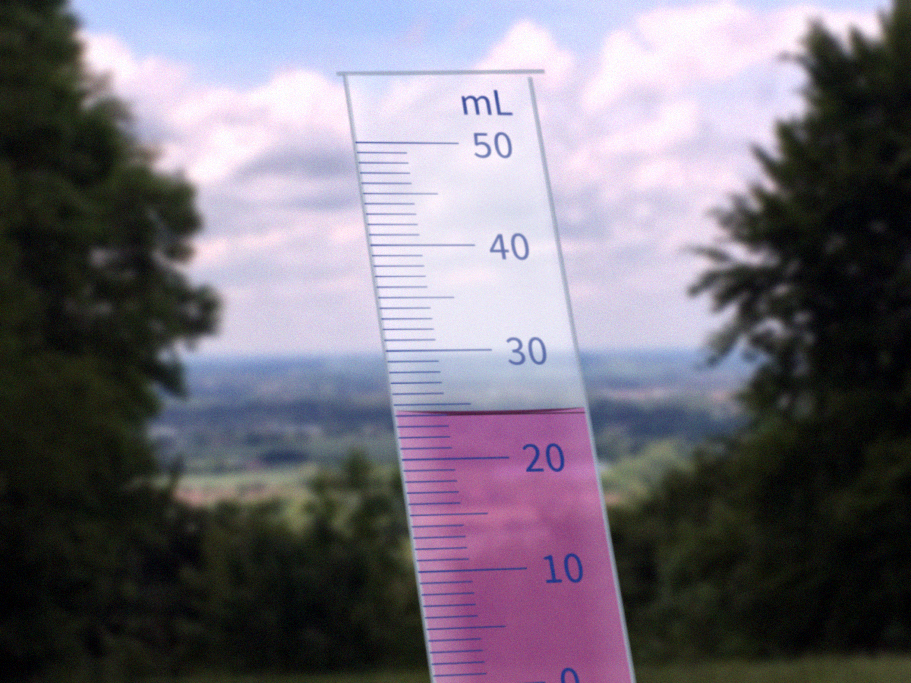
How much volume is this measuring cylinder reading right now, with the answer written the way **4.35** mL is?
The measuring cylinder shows **24** mL
